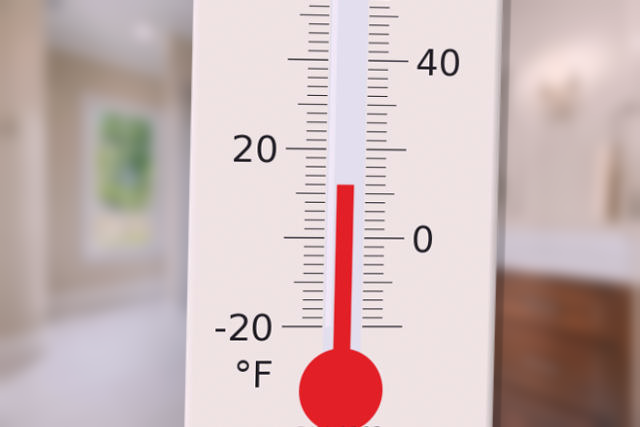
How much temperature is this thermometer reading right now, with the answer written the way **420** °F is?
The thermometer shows **12** °F
